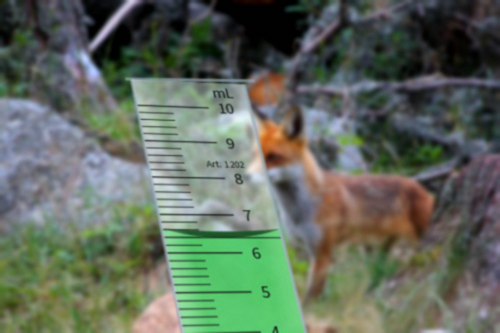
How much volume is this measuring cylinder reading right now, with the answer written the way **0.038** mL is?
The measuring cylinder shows **6.4** mL
